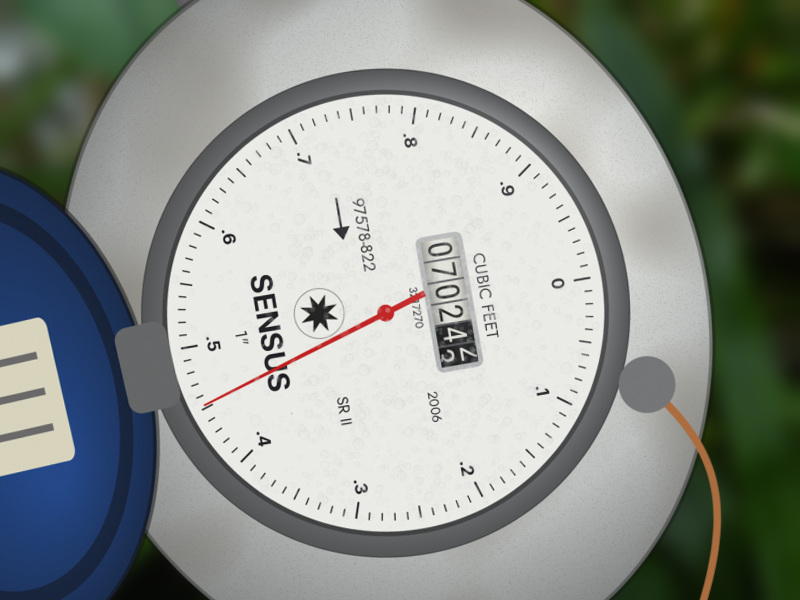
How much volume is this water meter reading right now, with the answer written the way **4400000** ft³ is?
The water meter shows **70242.45** ft³
